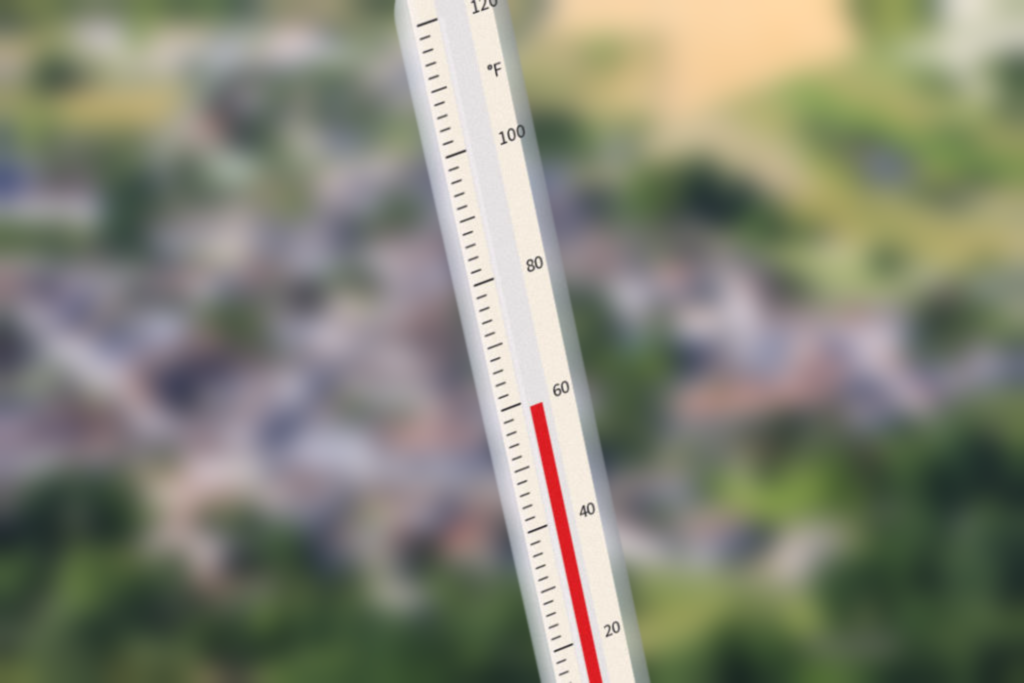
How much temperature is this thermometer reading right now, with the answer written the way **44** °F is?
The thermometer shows **59** °F
